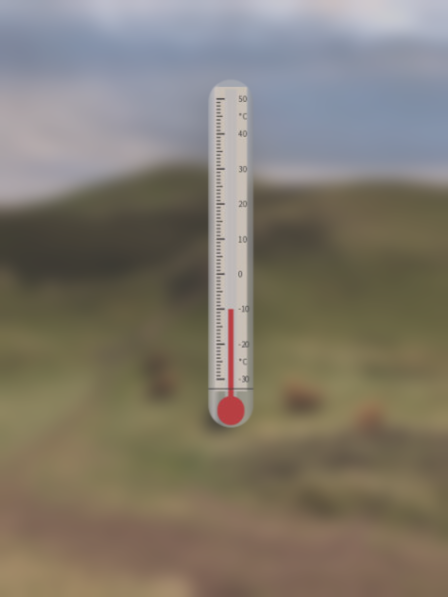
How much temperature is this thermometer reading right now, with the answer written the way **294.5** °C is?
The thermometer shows **-10** °C
